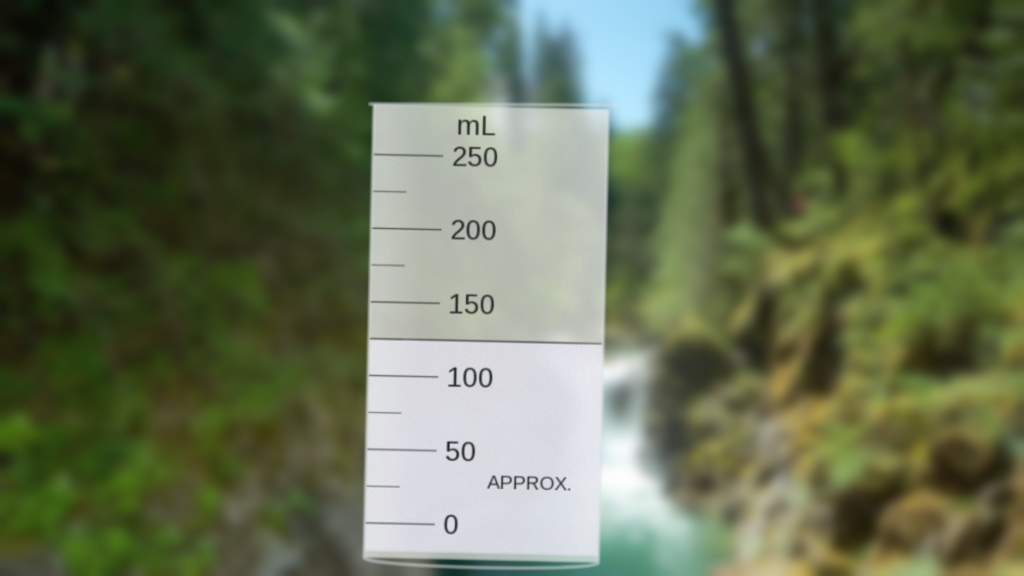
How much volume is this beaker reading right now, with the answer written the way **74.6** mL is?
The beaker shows **125** mL
